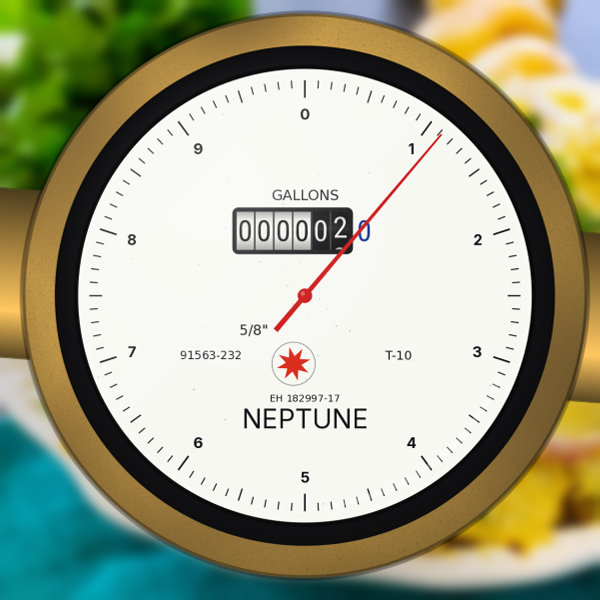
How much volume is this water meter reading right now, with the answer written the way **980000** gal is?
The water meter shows **21.1** gal
